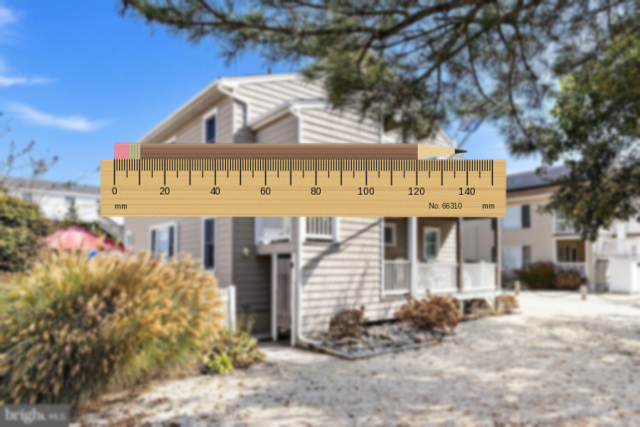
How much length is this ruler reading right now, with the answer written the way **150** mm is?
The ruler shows **140** mm
